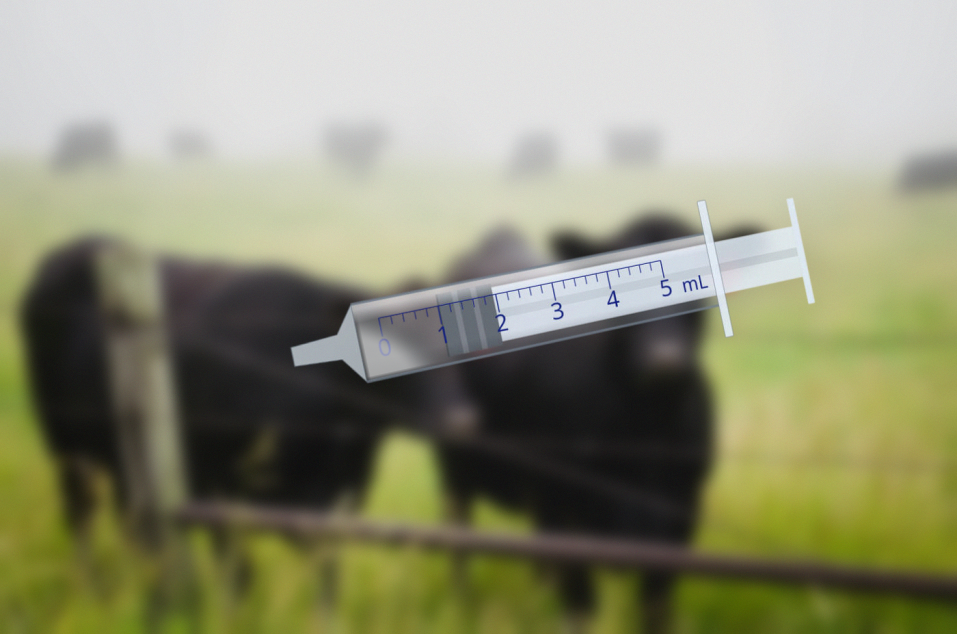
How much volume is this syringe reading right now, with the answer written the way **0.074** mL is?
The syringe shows **1** mL
